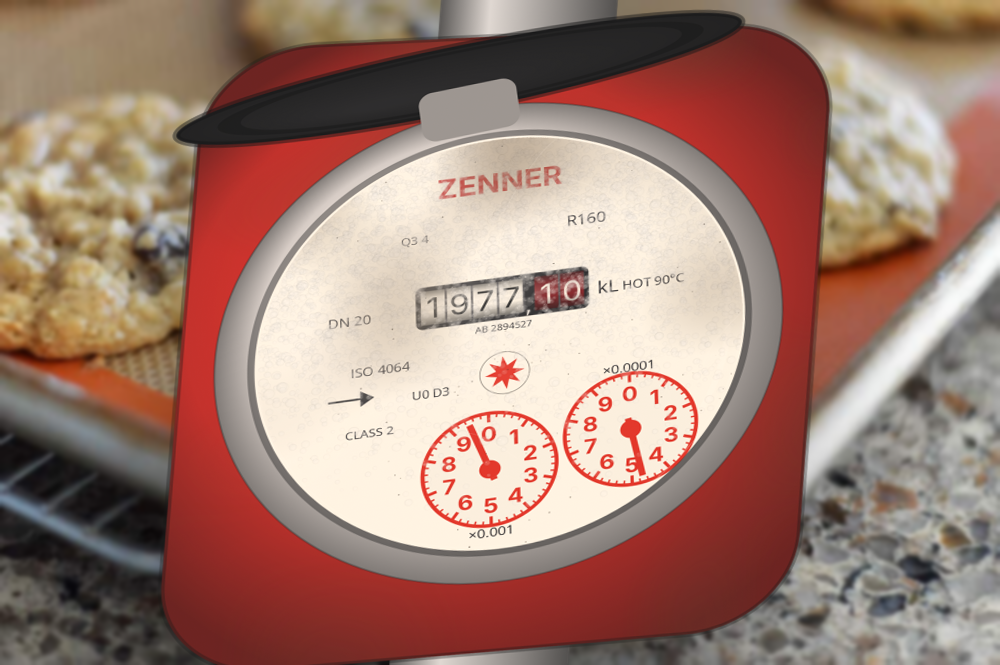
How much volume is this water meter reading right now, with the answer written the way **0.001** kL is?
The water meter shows **1977.0994** kL
